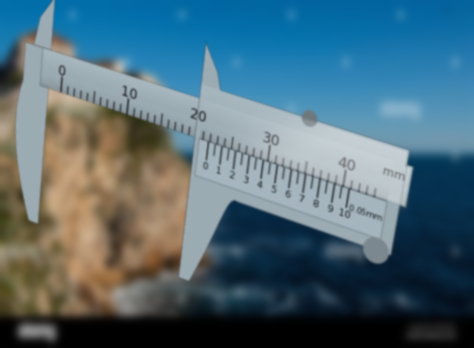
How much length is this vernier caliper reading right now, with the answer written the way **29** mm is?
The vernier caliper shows **21.8** mm
